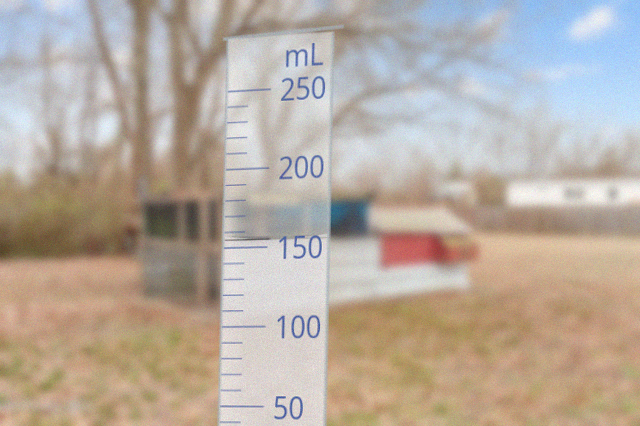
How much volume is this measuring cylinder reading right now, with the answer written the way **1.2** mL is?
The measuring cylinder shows **155** mL
